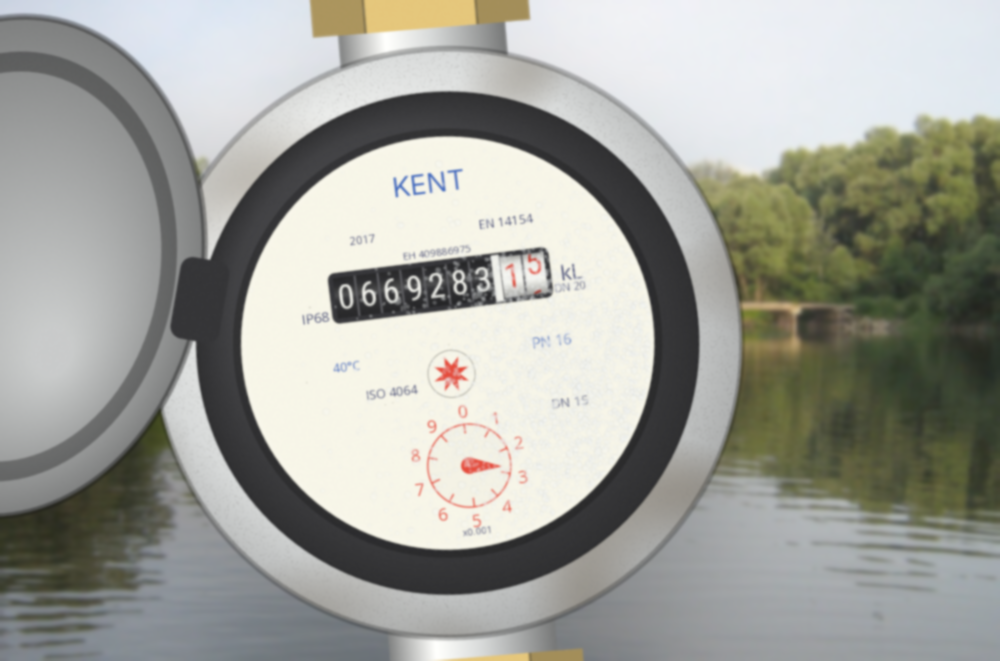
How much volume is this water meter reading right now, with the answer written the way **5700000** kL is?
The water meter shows **669283.152** kL
